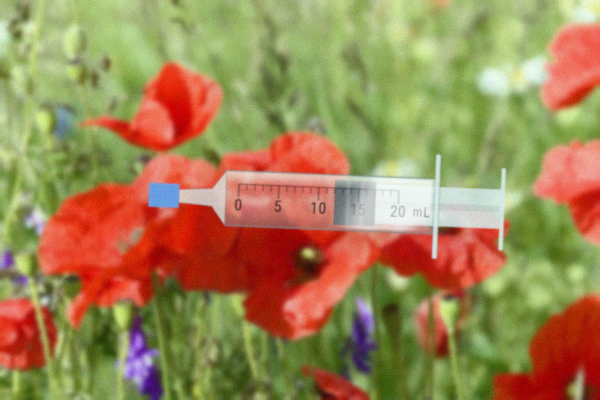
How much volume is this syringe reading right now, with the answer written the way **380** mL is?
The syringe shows **12** mL
